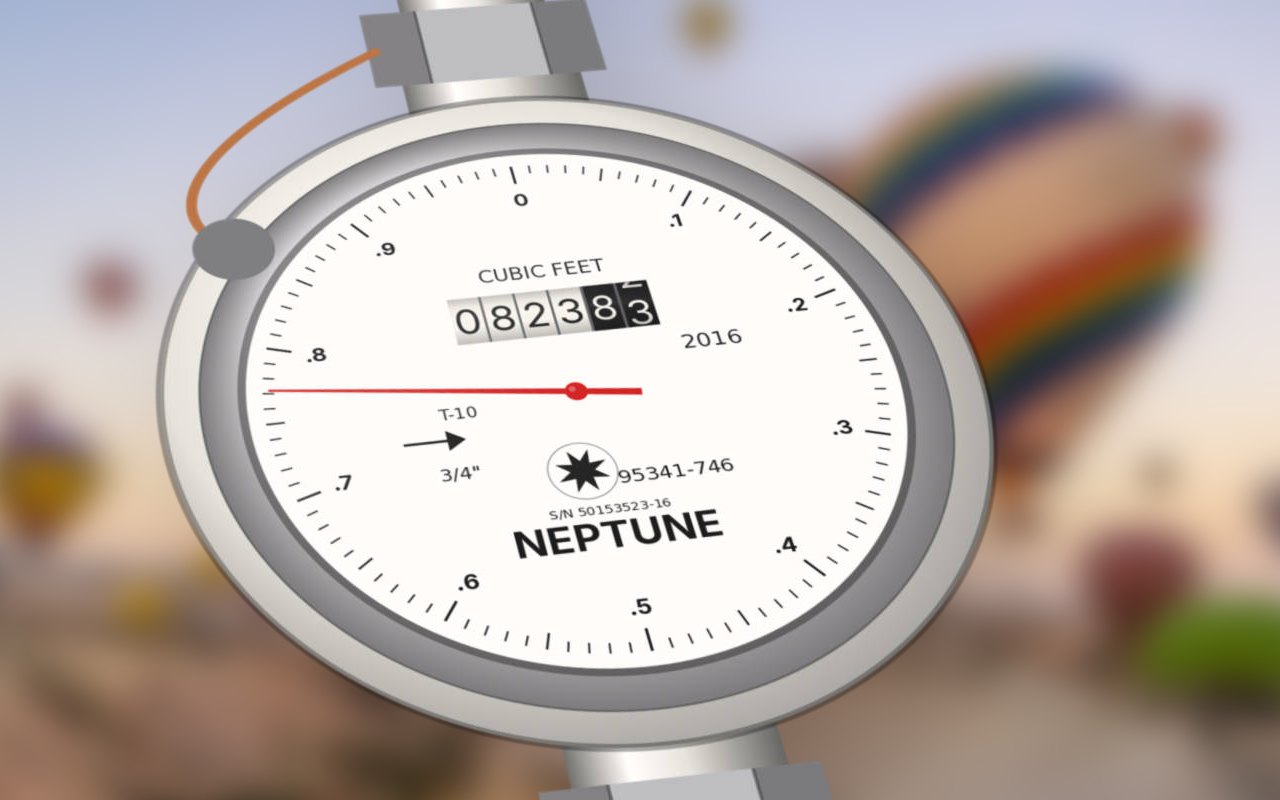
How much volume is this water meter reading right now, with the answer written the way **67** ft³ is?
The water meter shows **82382.77** ft³
